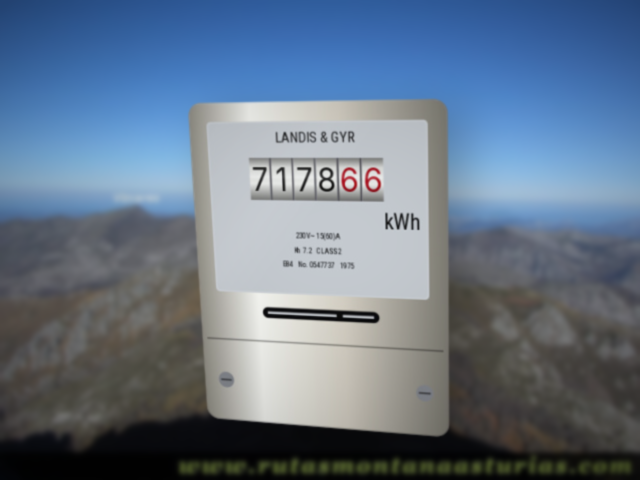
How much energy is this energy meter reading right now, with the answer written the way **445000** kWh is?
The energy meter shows **7178.66** kWh
